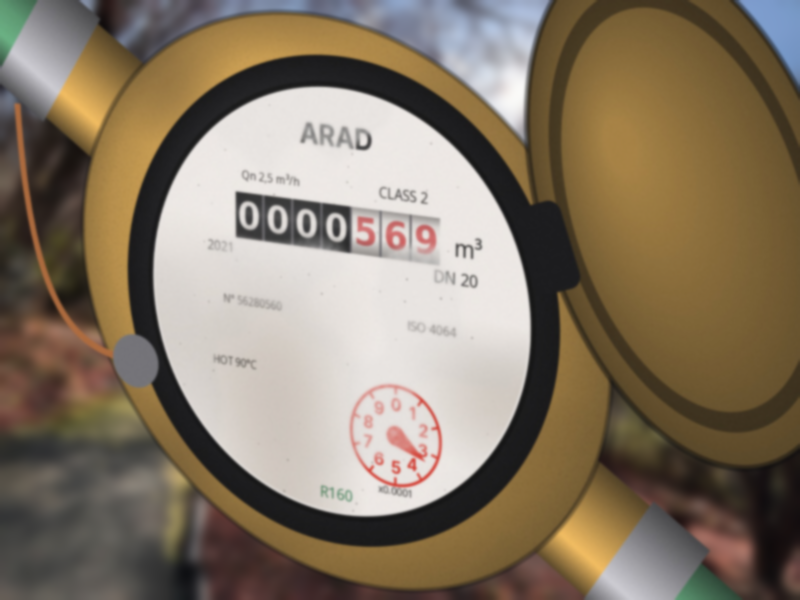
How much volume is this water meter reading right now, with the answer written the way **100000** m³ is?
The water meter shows **0.5693** m³
